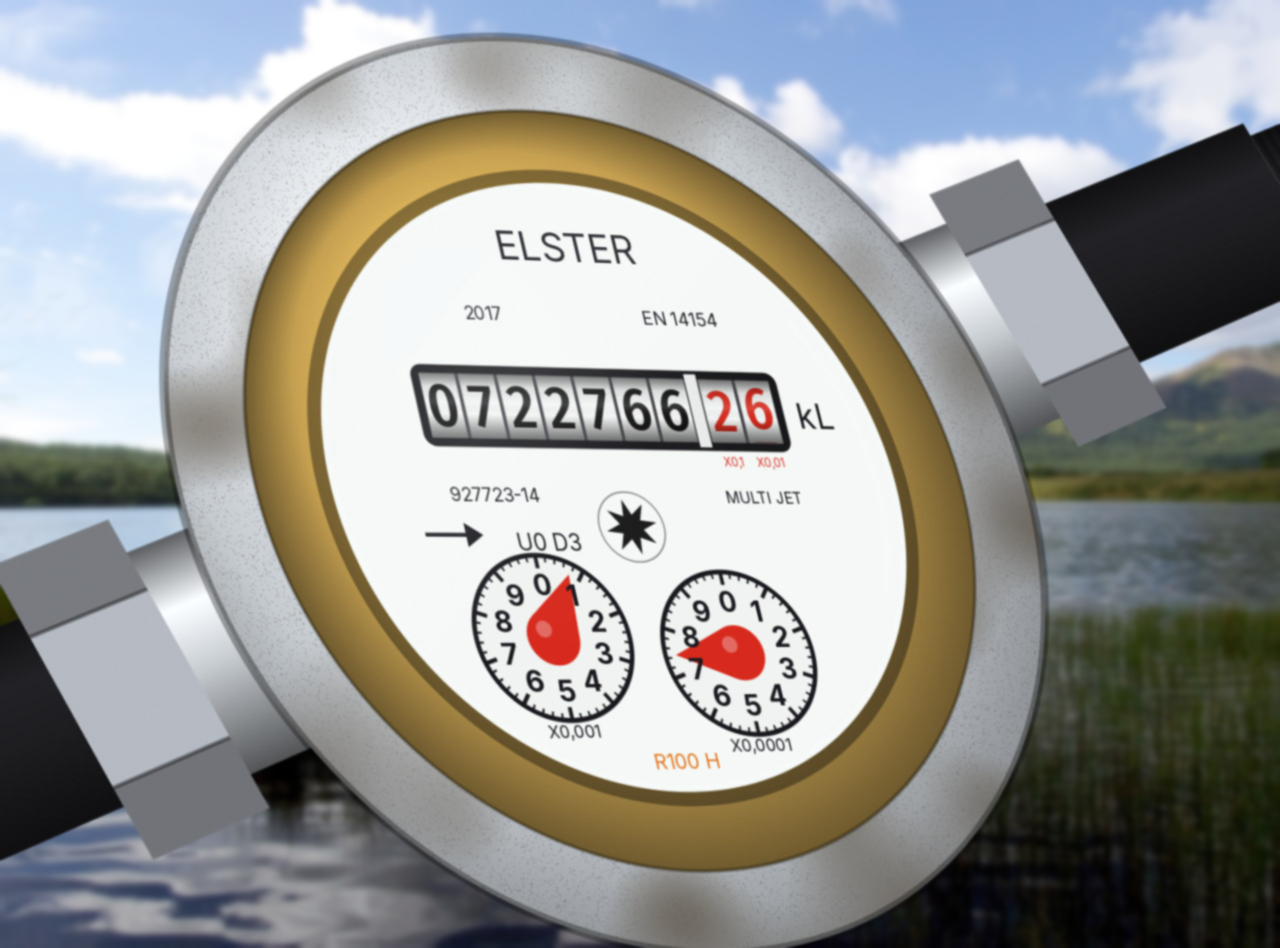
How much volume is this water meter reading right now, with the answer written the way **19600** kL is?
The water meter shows **722766.2607** kL
